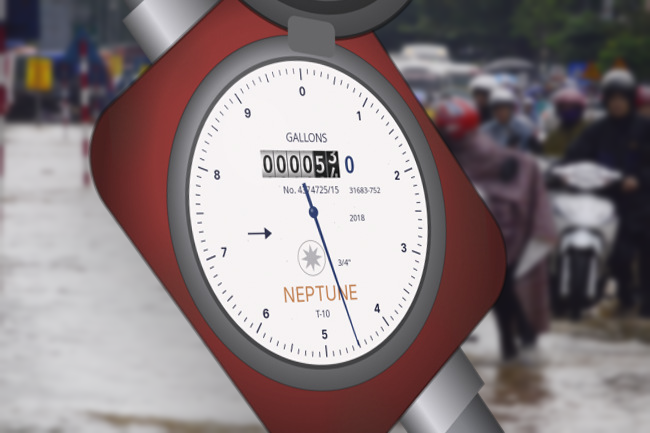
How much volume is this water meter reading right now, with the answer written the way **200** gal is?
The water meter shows **534.5** gal
